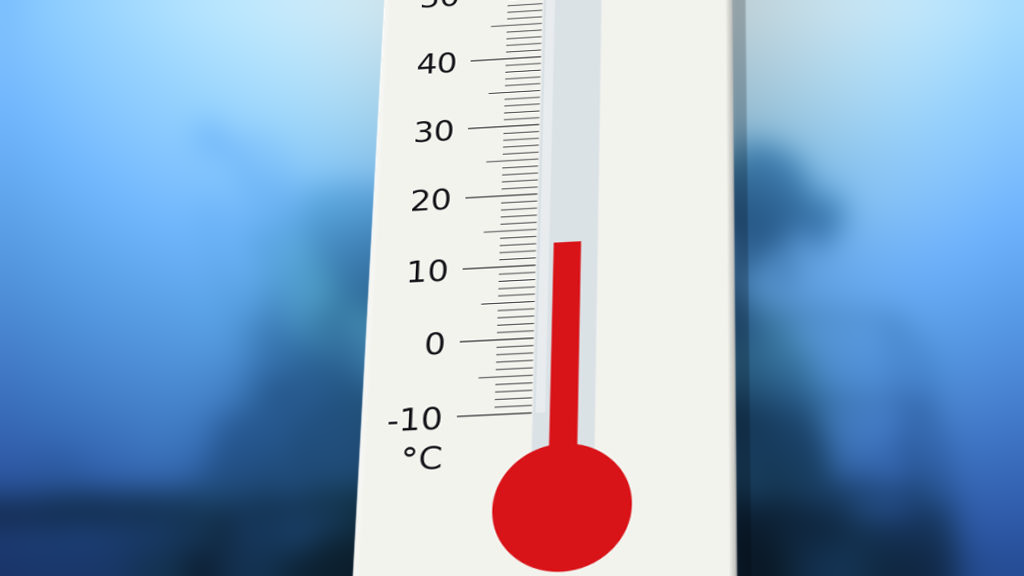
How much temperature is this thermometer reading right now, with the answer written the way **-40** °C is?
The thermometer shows **13** °C
